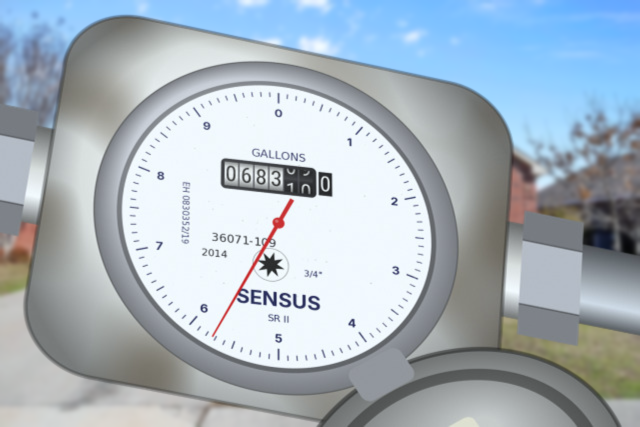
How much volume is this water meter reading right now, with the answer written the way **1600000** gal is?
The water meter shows **683095.7** gal
